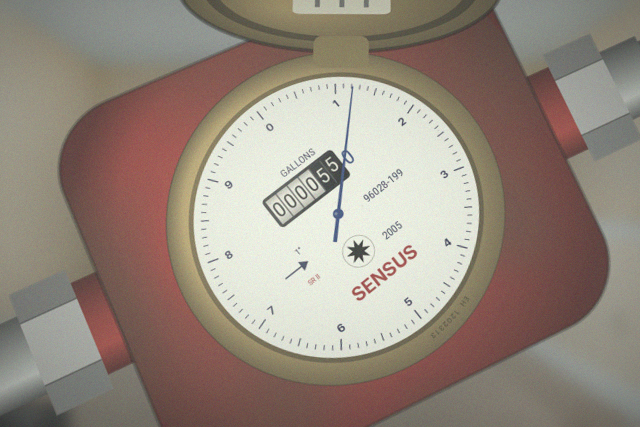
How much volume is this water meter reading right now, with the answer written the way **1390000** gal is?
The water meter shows **551.2** gal
